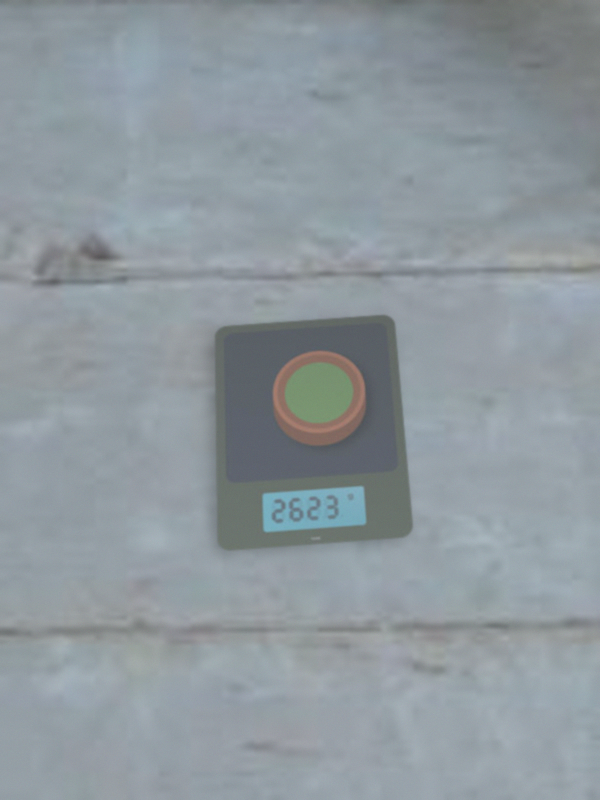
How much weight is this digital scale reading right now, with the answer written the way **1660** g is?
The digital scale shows **2623** g
